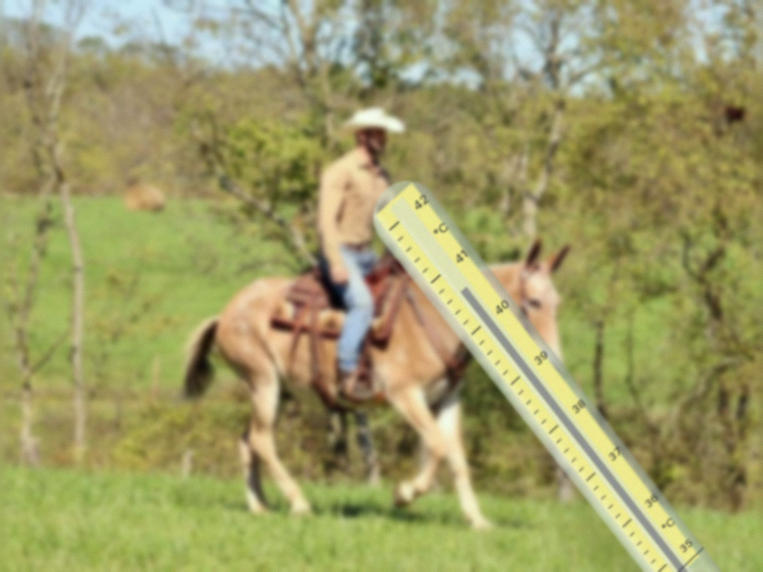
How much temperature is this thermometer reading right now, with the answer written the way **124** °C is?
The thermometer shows **40.6** °C
